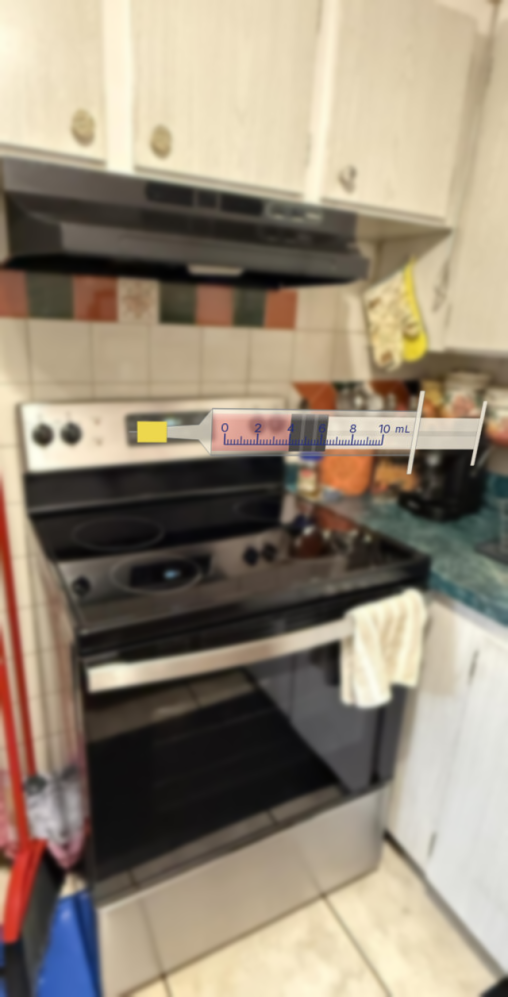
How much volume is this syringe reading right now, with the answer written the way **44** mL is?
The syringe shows **4** mL
